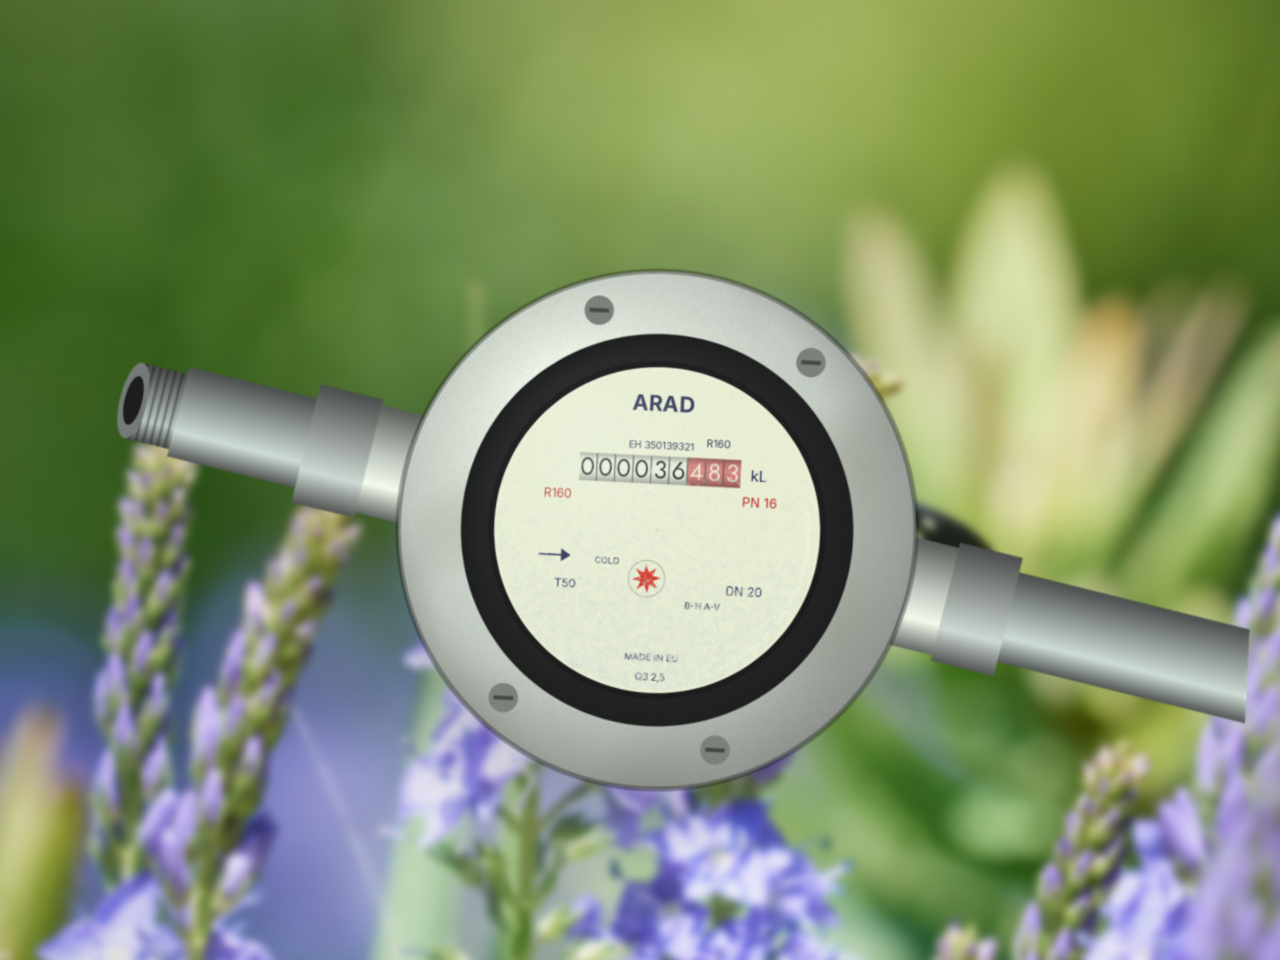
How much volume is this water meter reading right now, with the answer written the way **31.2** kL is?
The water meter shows **36.483** kL
